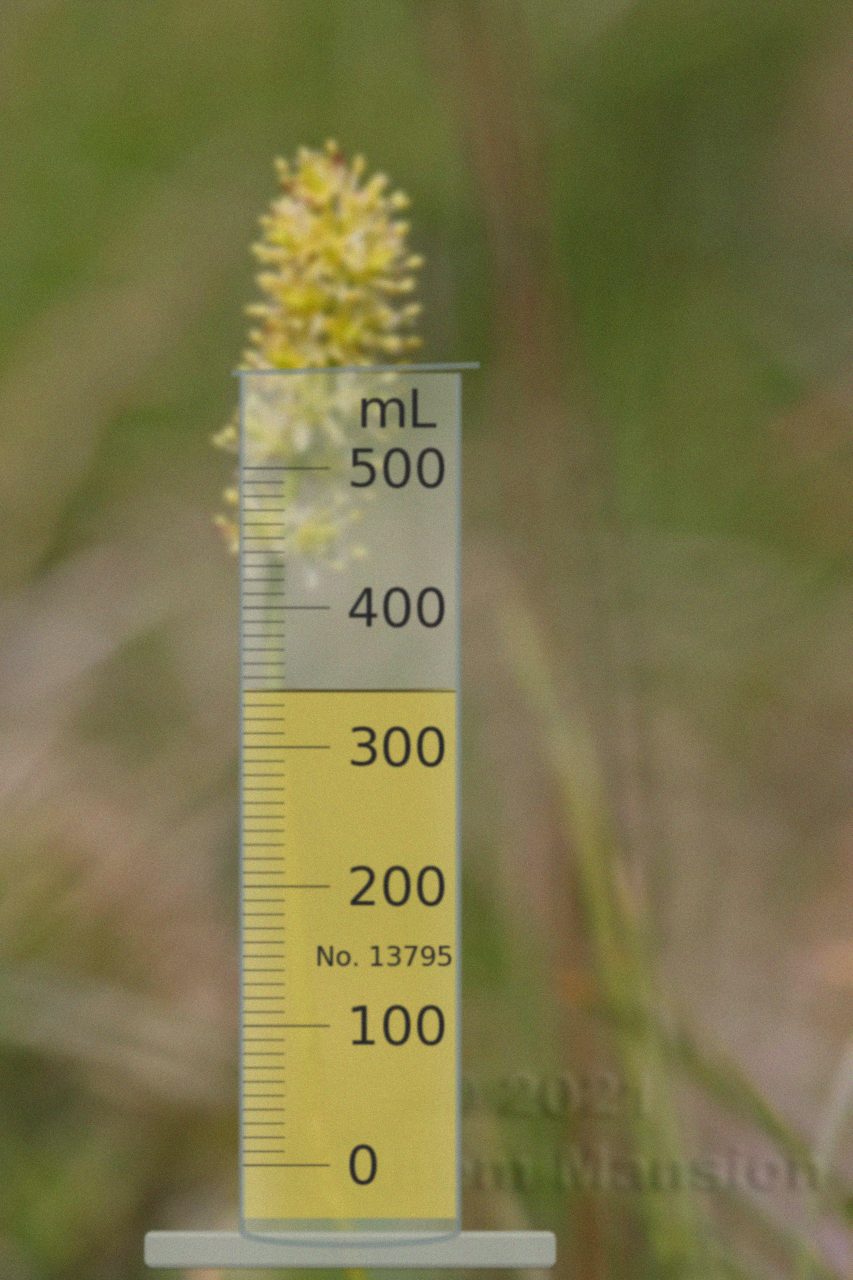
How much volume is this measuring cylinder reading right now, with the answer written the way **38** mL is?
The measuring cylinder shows **340** mL
